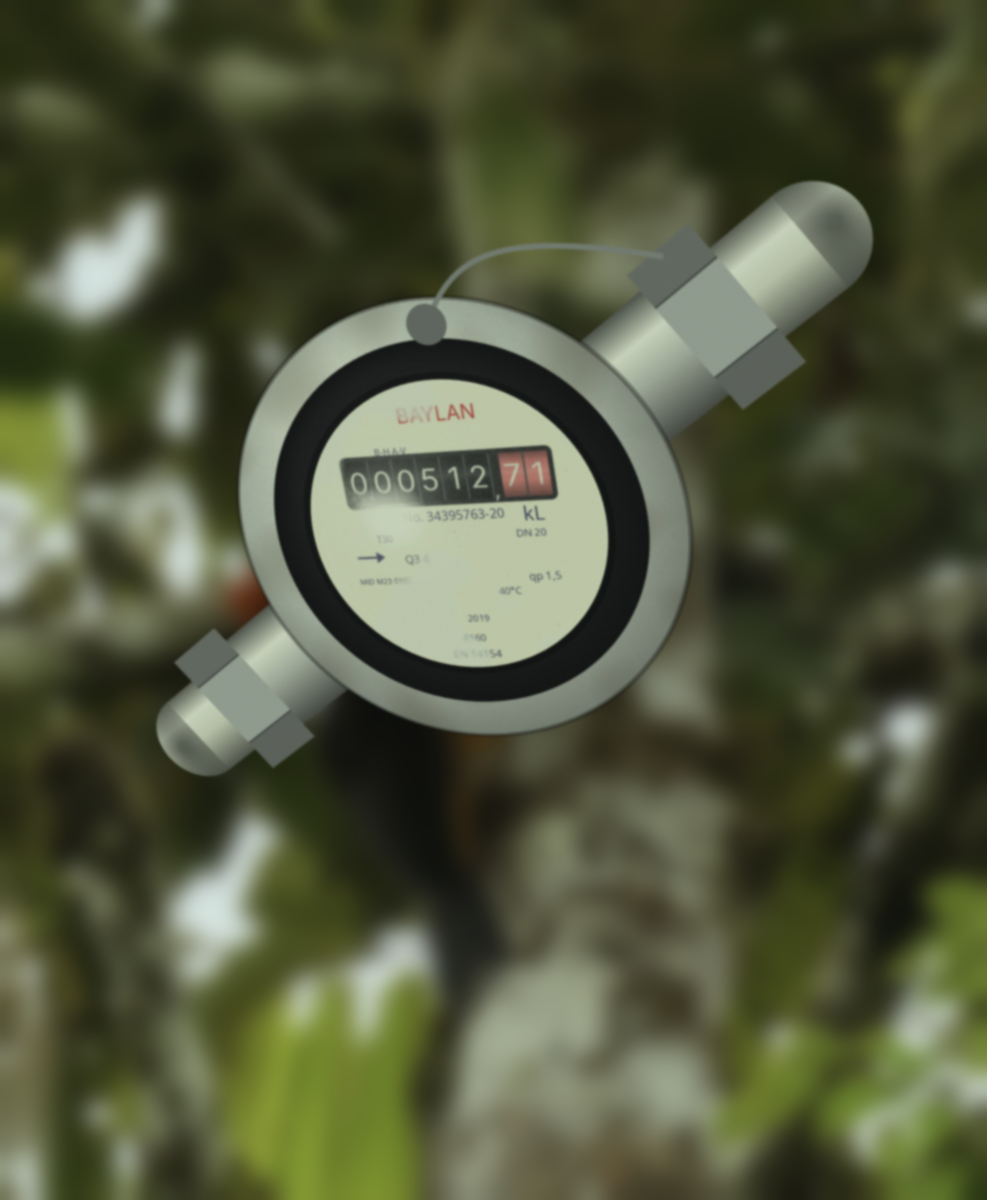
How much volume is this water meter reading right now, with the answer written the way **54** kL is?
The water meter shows **512.71** kL
